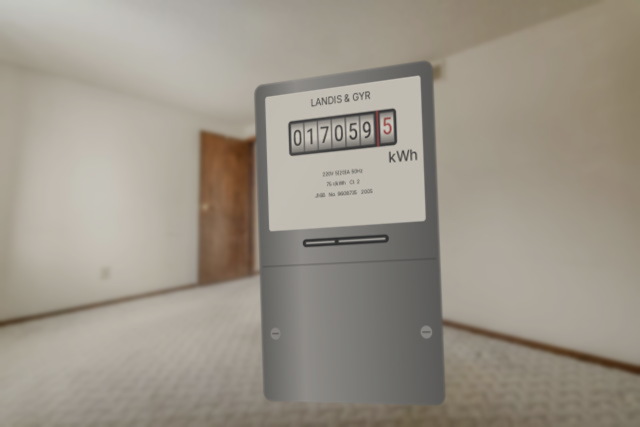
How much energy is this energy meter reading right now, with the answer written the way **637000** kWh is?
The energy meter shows **17059.5** kWh
